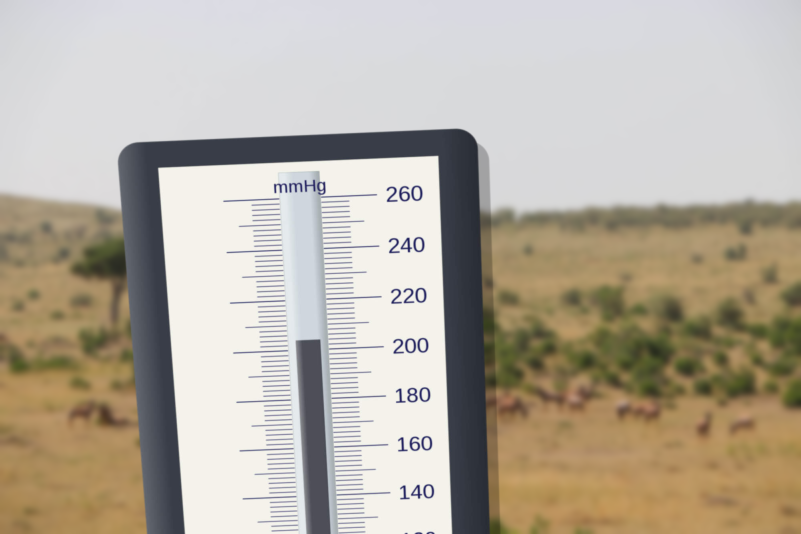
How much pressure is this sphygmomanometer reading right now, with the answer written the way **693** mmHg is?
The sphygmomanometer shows **204** mmHg
